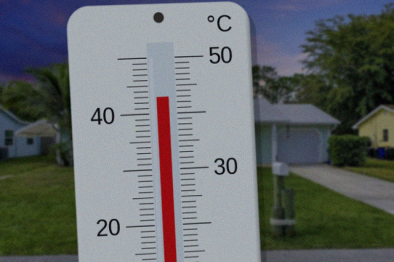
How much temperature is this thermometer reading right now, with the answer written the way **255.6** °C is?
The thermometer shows **43** °C
